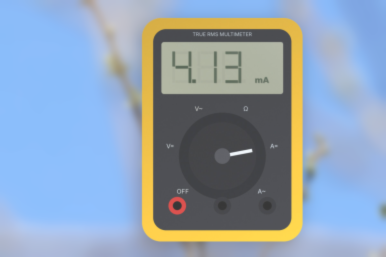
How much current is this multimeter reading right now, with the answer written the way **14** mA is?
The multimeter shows **4.13** mA
